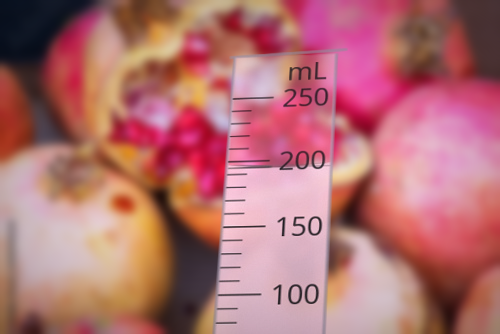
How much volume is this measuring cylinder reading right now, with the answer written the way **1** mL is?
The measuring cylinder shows **195** mL
